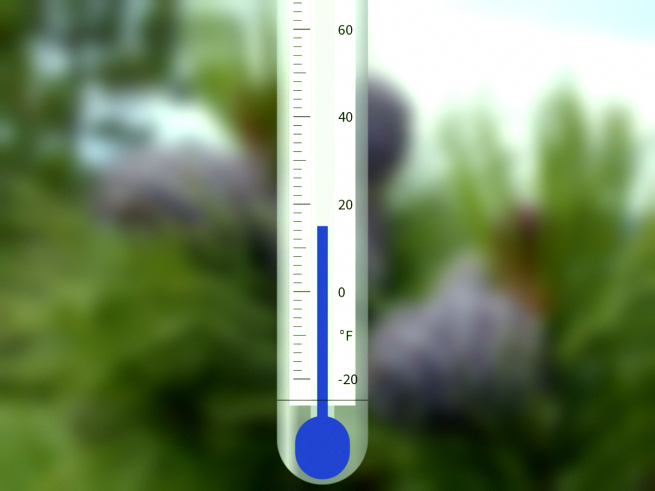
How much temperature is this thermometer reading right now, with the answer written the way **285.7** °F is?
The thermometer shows **15** °F
